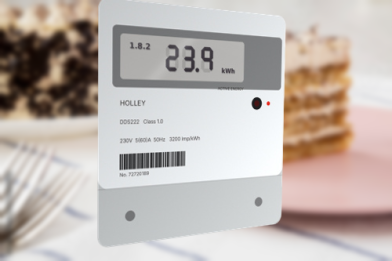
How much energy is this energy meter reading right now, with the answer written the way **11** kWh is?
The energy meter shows **23.9** kWh
